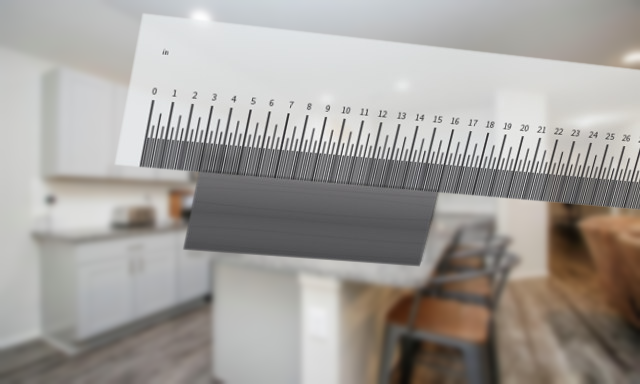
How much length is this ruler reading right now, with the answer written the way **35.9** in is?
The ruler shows **13** in
